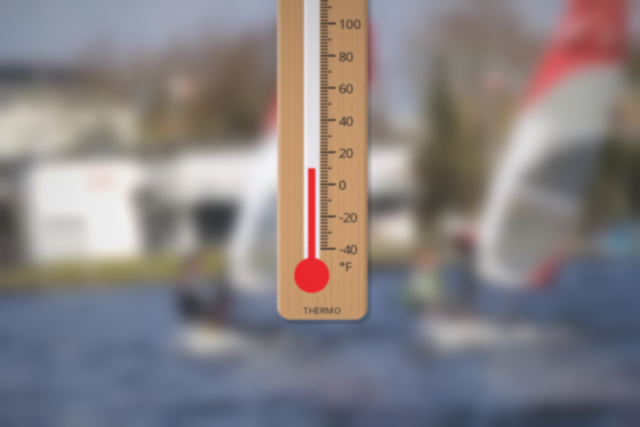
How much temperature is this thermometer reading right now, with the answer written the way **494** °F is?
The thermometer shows **10** °F
